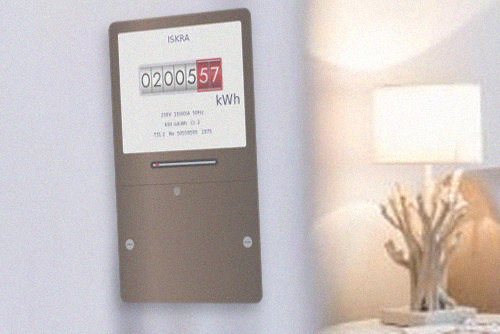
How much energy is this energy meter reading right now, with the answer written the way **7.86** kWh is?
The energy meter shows **2005.57** kWh
